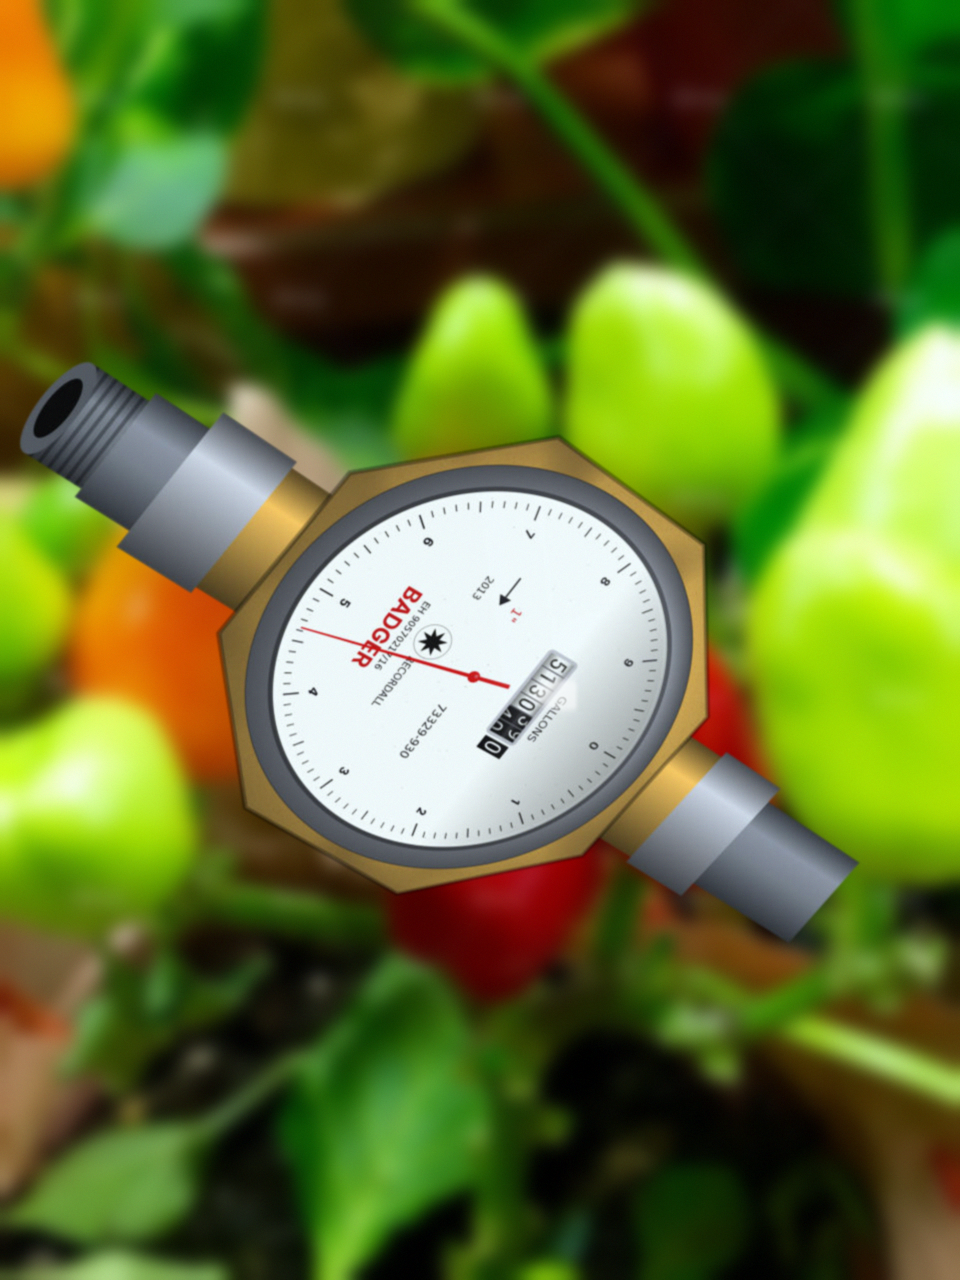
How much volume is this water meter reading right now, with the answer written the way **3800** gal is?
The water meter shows **5130394.6** gal
